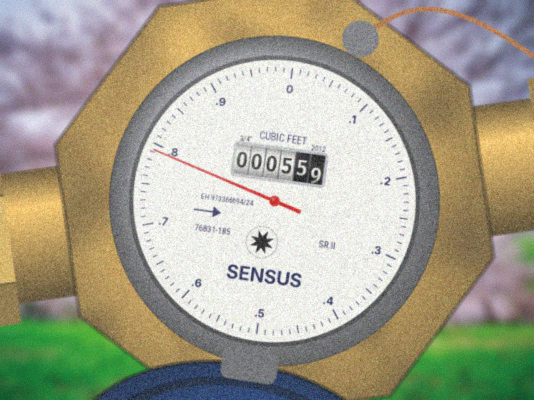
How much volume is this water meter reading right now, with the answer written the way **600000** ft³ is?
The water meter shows **558.79** ft³
